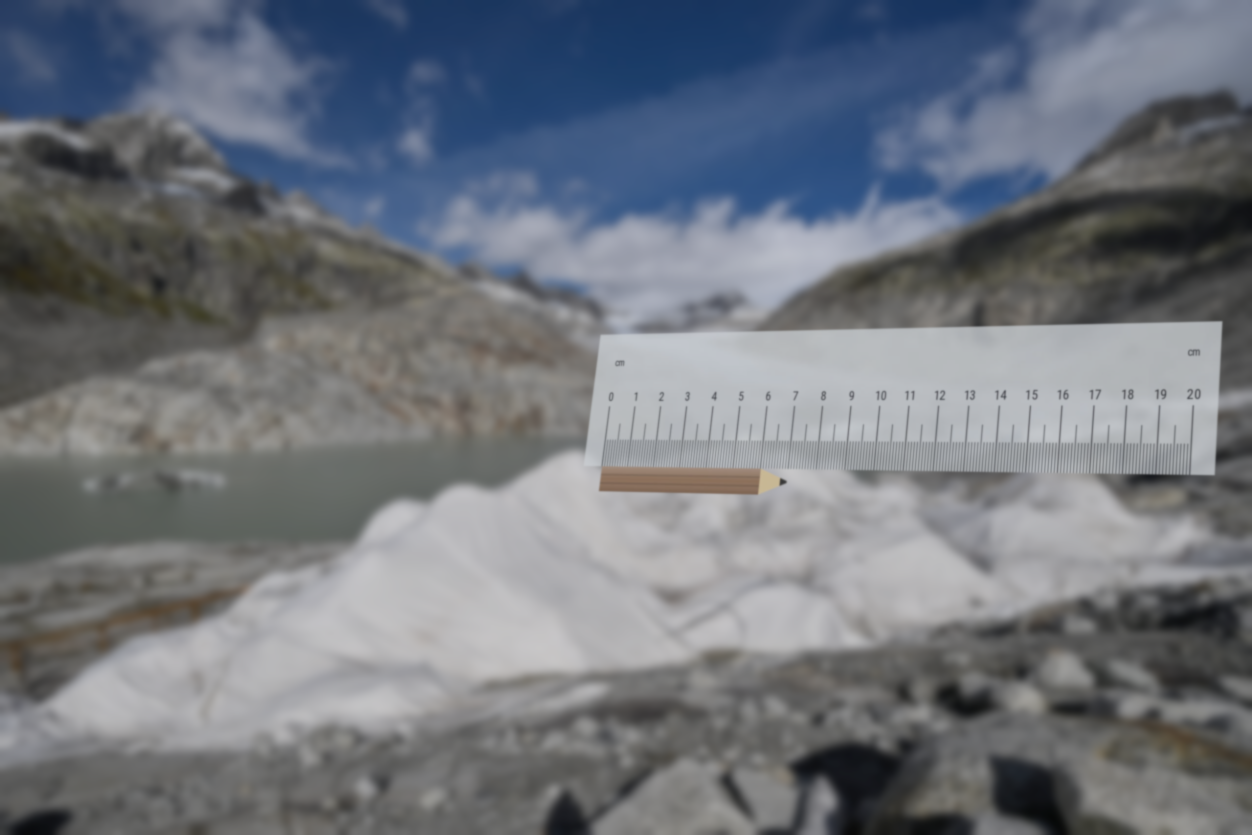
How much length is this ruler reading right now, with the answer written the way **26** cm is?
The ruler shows **7** cm
